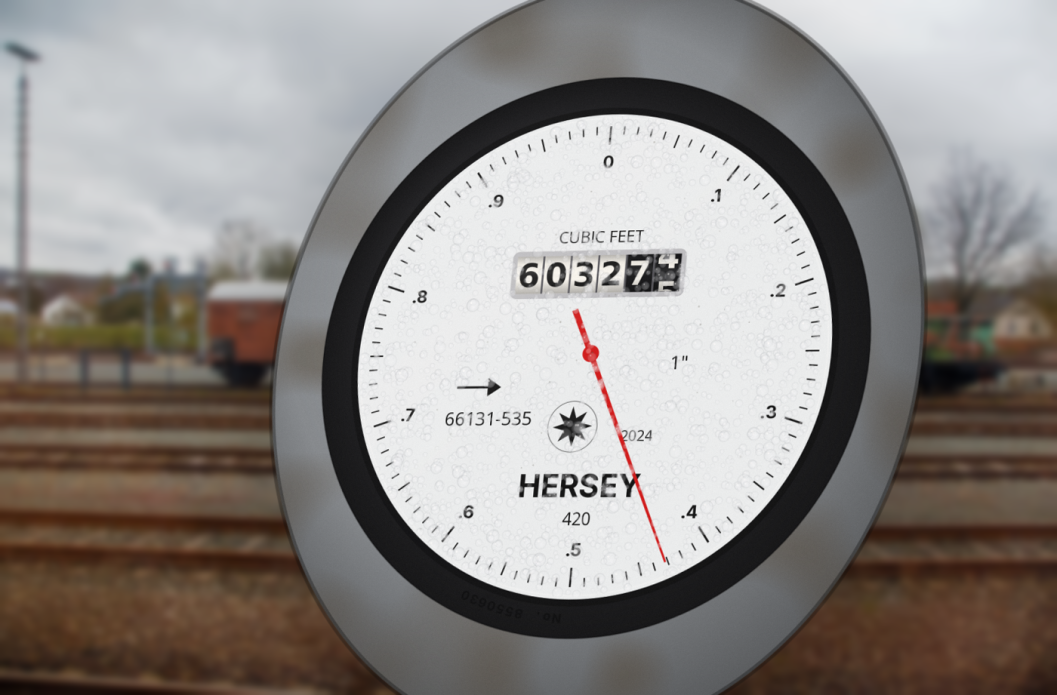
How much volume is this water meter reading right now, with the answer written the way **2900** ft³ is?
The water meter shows **603274.43** ft³
